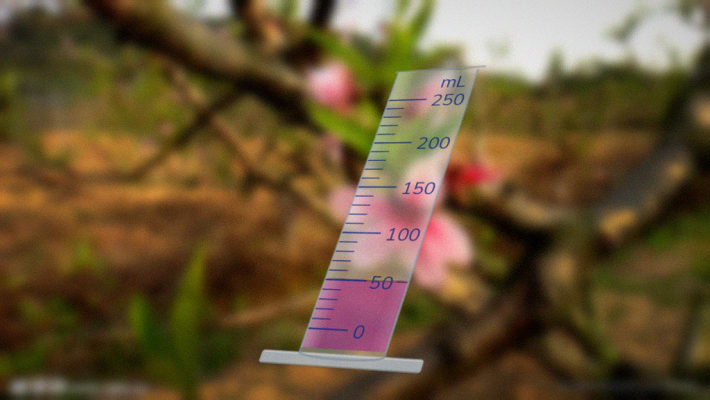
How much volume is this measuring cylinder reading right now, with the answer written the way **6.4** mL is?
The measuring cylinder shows **50** mL
